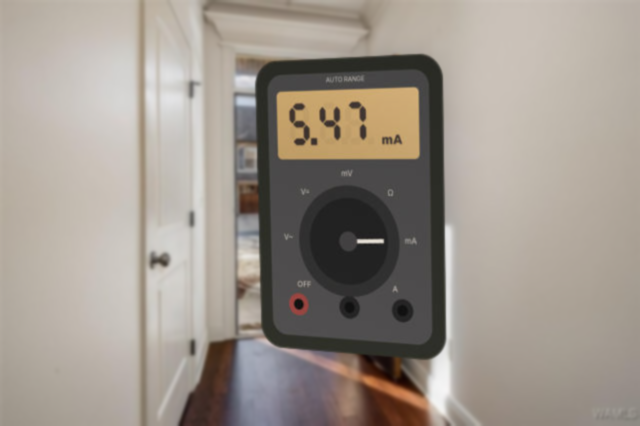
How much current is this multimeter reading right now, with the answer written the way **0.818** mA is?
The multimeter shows **5.47** mA
